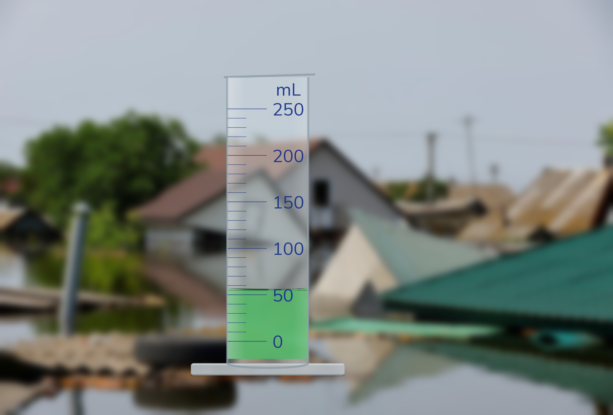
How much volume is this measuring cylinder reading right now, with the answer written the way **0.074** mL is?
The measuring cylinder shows **55** mL
